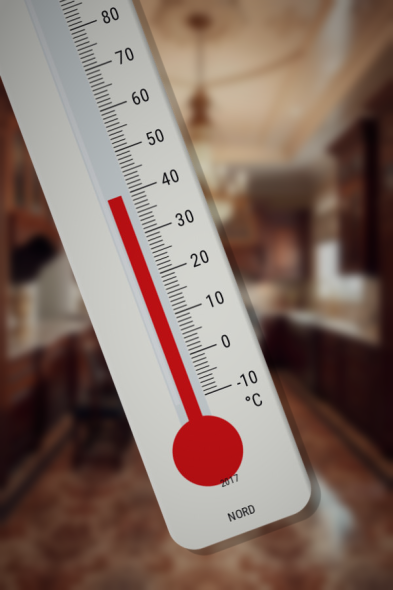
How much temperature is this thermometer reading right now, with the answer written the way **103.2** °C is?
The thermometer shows **40** °C
